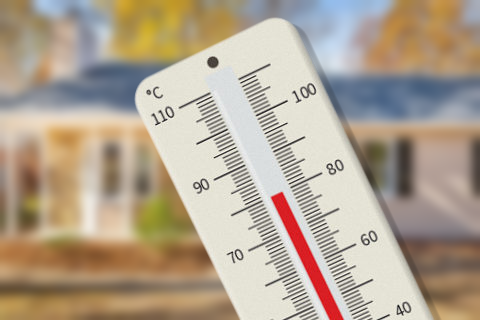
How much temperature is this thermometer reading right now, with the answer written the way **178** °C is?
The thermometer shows **80** °C
